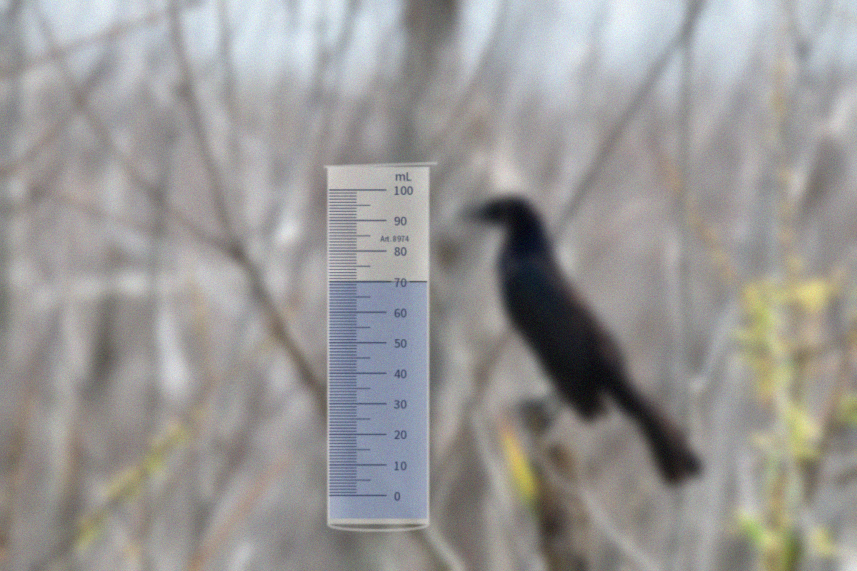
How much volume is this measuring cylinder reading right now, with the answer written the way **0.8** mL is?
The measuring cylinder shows **70** mL
